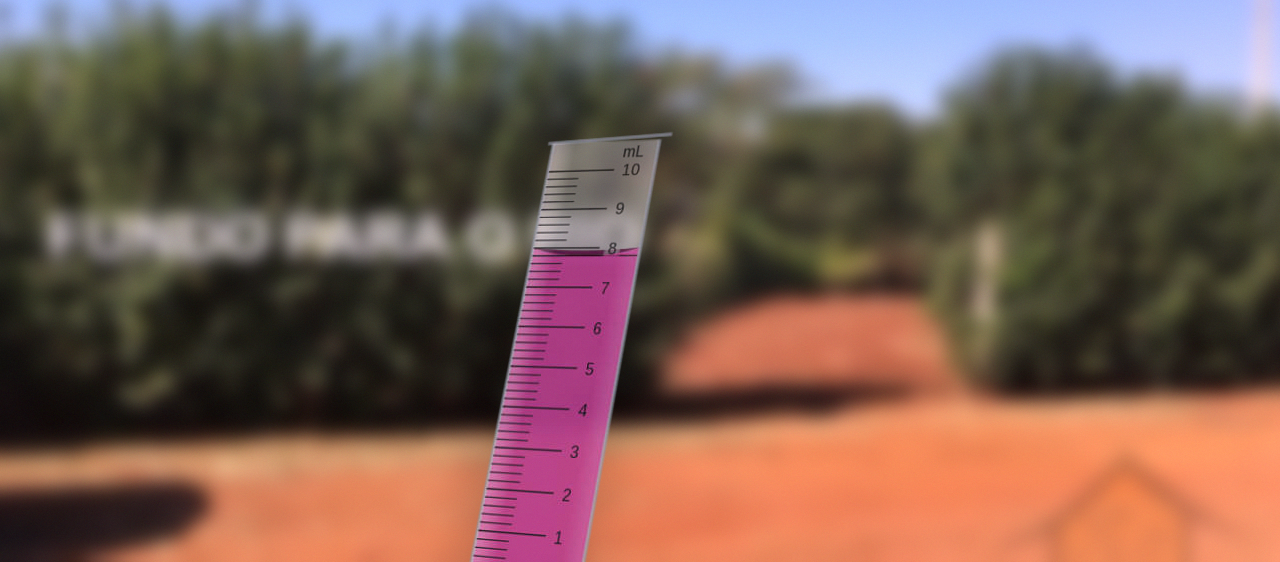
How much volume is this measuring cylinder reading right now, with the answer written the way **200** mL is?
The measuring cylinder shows **7.8** mL
